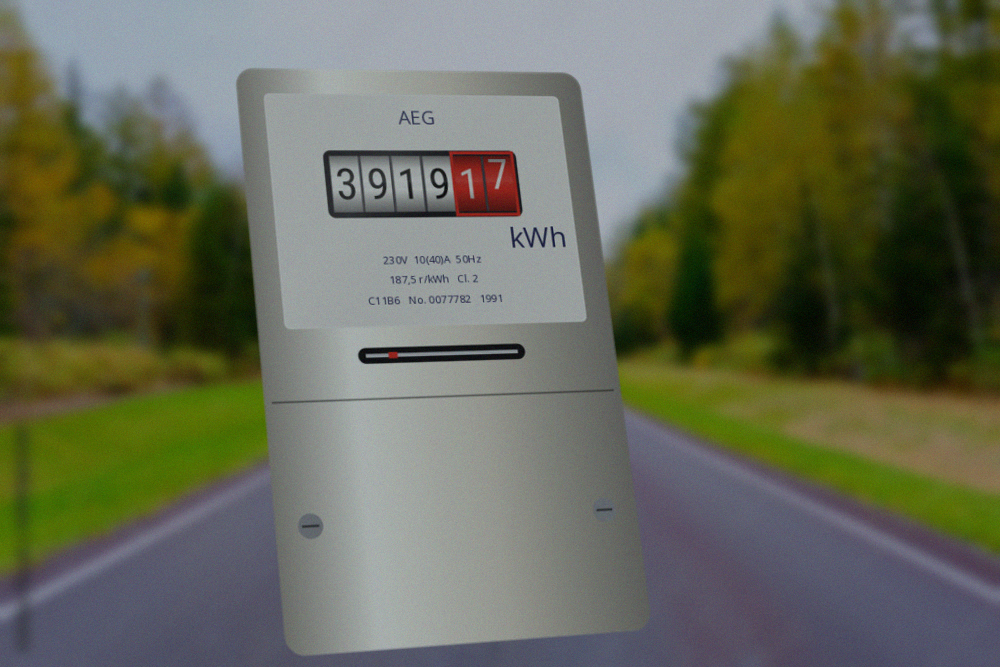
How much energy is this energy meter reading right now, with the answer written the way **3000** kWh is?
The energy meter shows **3919.17** kWh
